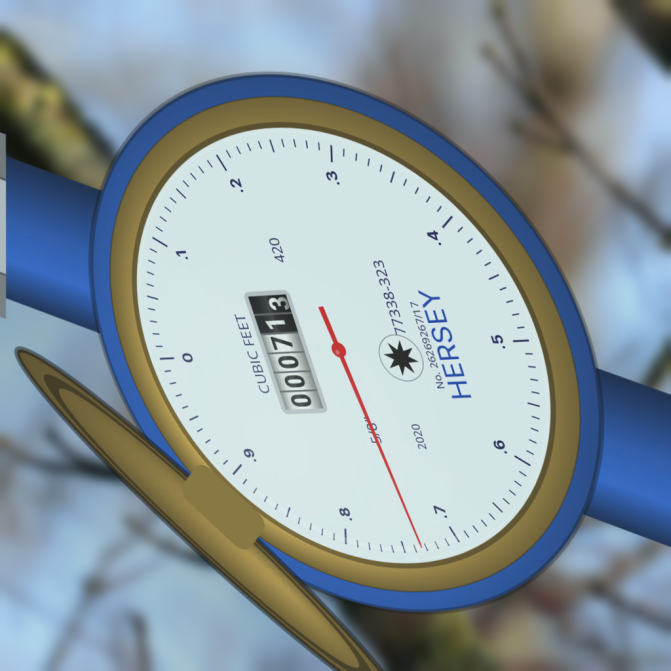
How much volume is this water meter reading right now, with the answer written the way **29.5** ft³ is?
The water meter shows **712.73** ft³
